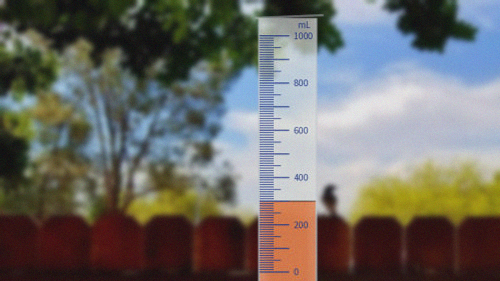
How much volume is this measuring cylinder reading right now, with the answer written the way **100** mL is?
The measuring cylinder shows **300** mL
